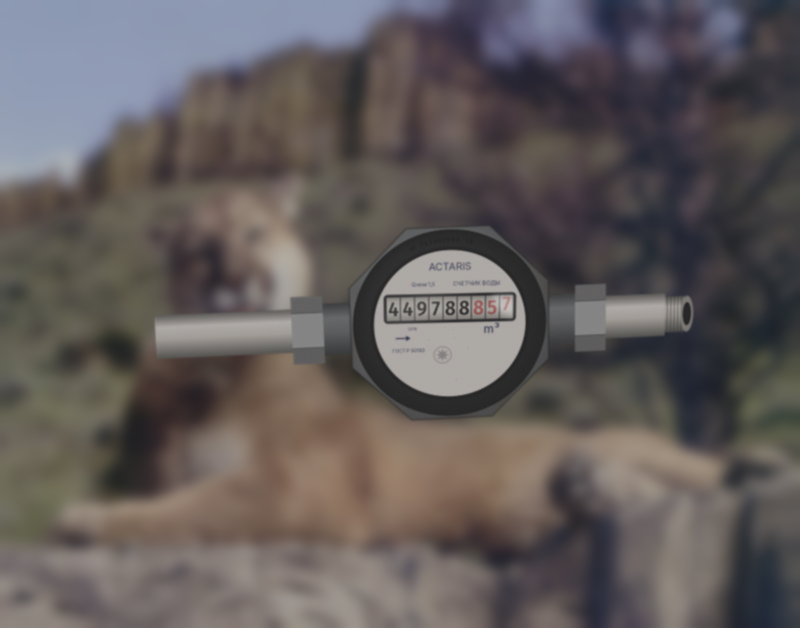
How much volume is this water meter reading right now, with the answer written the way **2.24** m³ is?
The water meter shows **449788.857** m³
